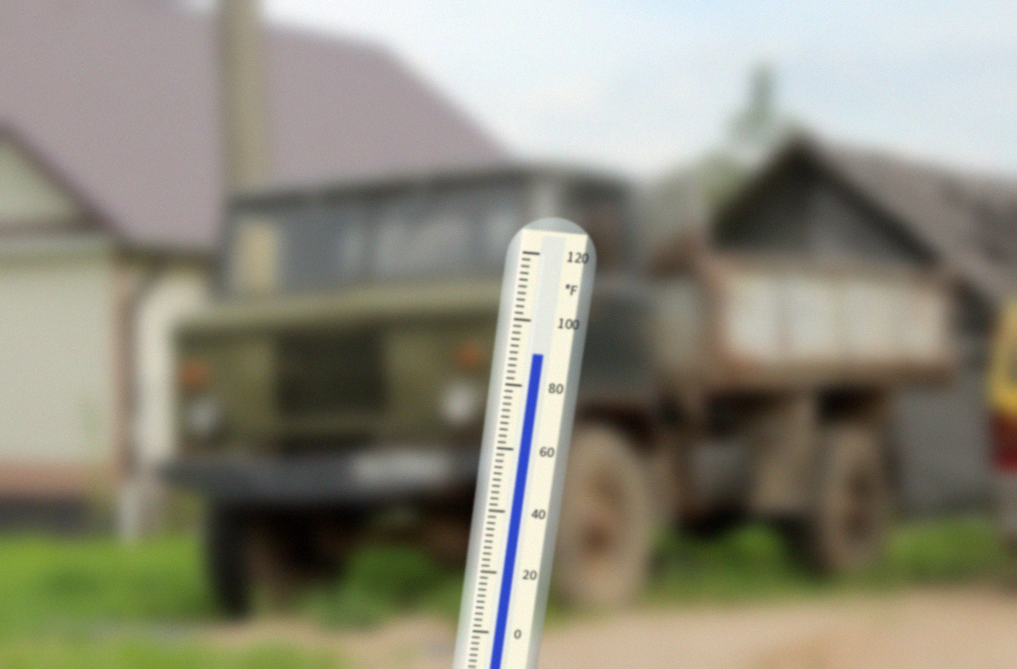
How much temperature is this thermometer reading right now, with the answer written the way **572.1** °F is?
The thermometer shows **90** °F
